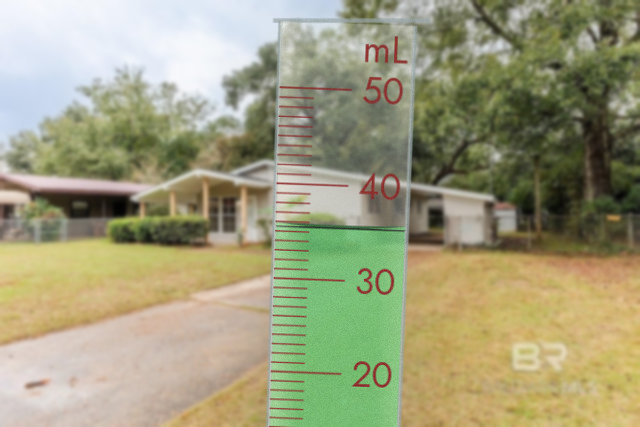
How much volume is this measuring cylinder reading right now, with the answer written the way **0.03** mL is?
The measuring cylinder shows **35.5** mL
